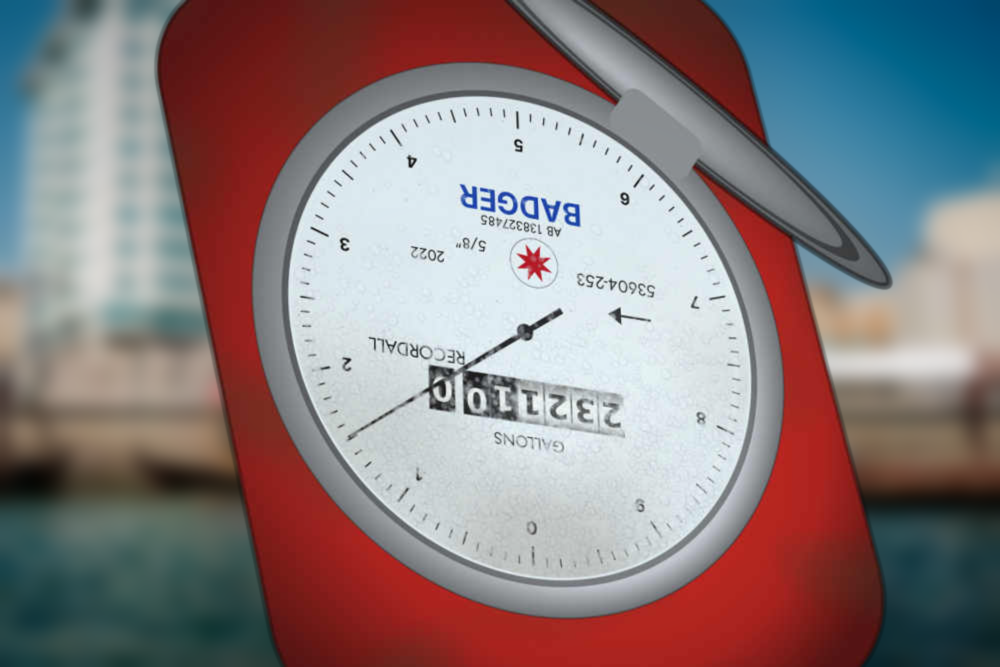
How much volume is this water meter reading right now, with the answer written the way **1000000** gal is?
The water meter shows **2321101.5** gal
